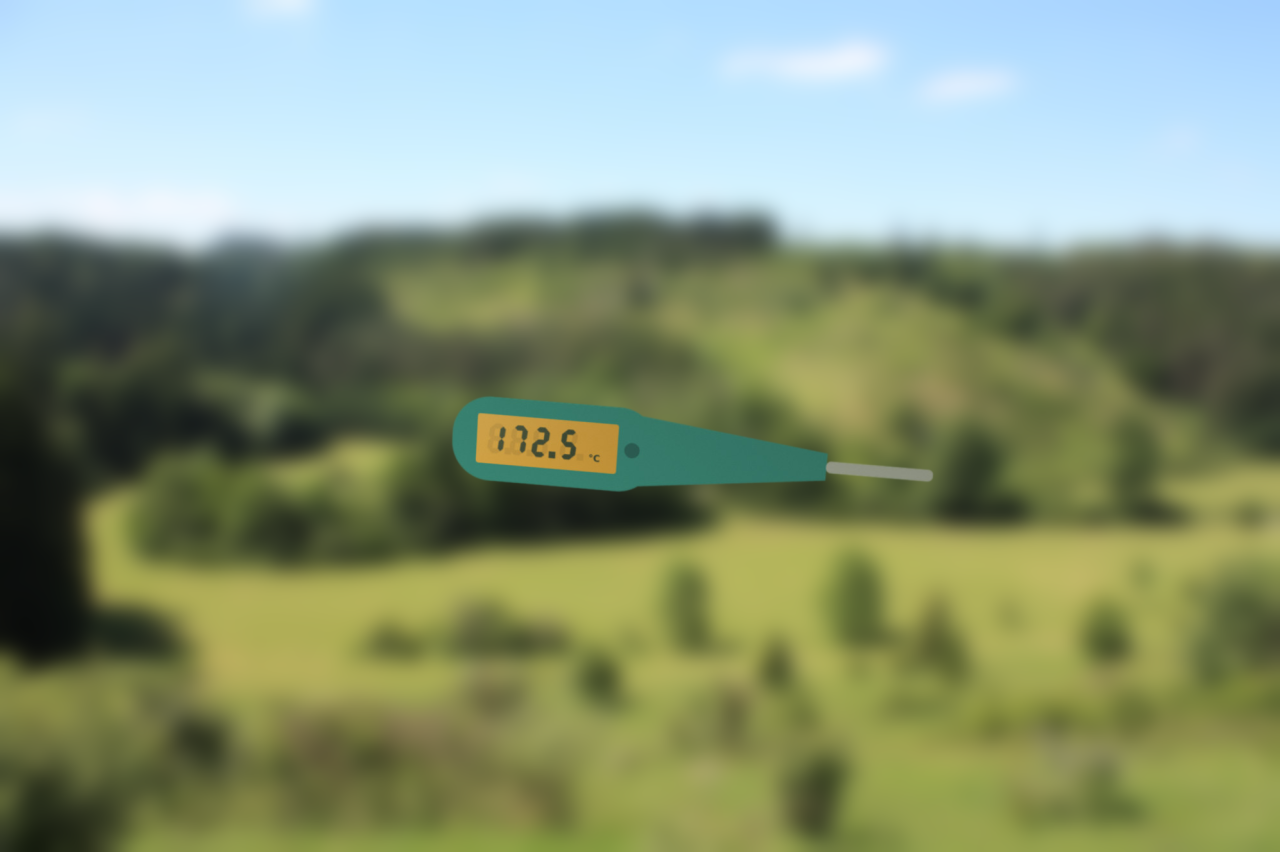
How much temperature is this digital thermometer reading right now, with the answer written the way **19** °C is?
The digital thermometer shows **172.5** °C
